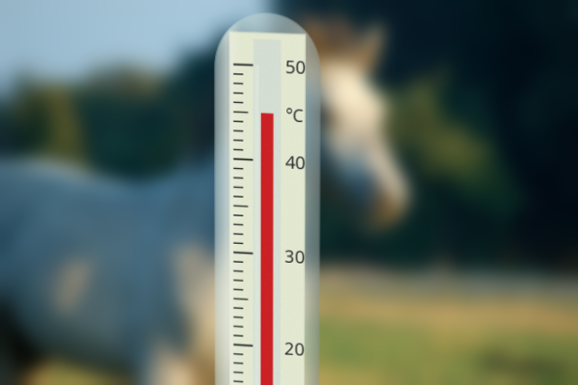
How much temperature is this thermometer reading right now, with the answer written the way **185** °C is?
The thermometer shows **45** °C
